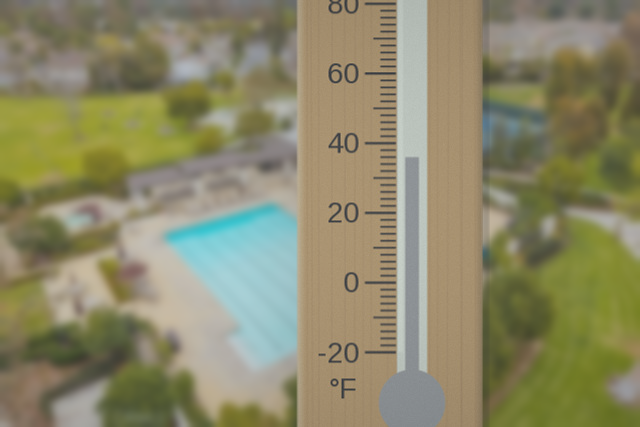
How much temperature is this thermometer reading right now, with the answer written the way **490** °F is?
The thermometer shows **36** °F
